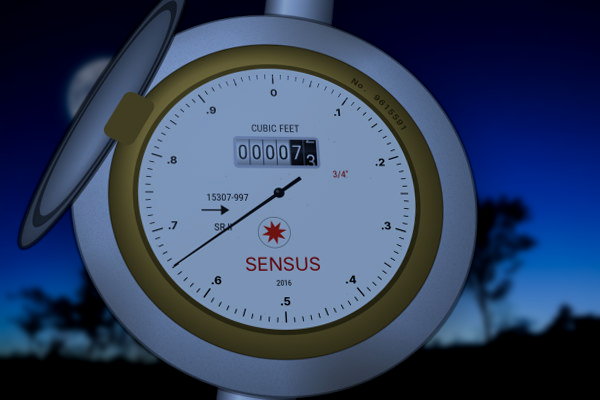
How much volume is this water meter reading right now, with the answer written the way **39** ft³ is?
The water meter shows **72.65** ft³
